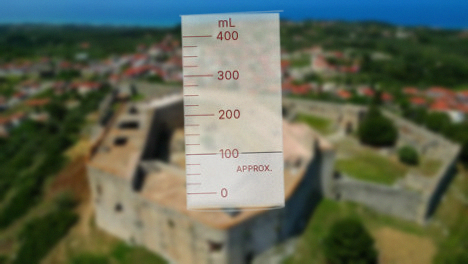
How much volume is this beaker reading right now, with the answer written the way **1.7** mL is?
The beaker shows **100** mL
